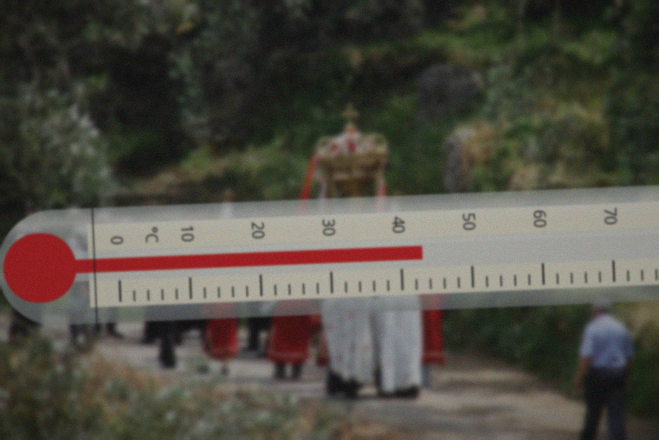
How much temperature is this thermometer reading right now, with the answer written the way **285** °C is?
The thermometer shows **43** °C
